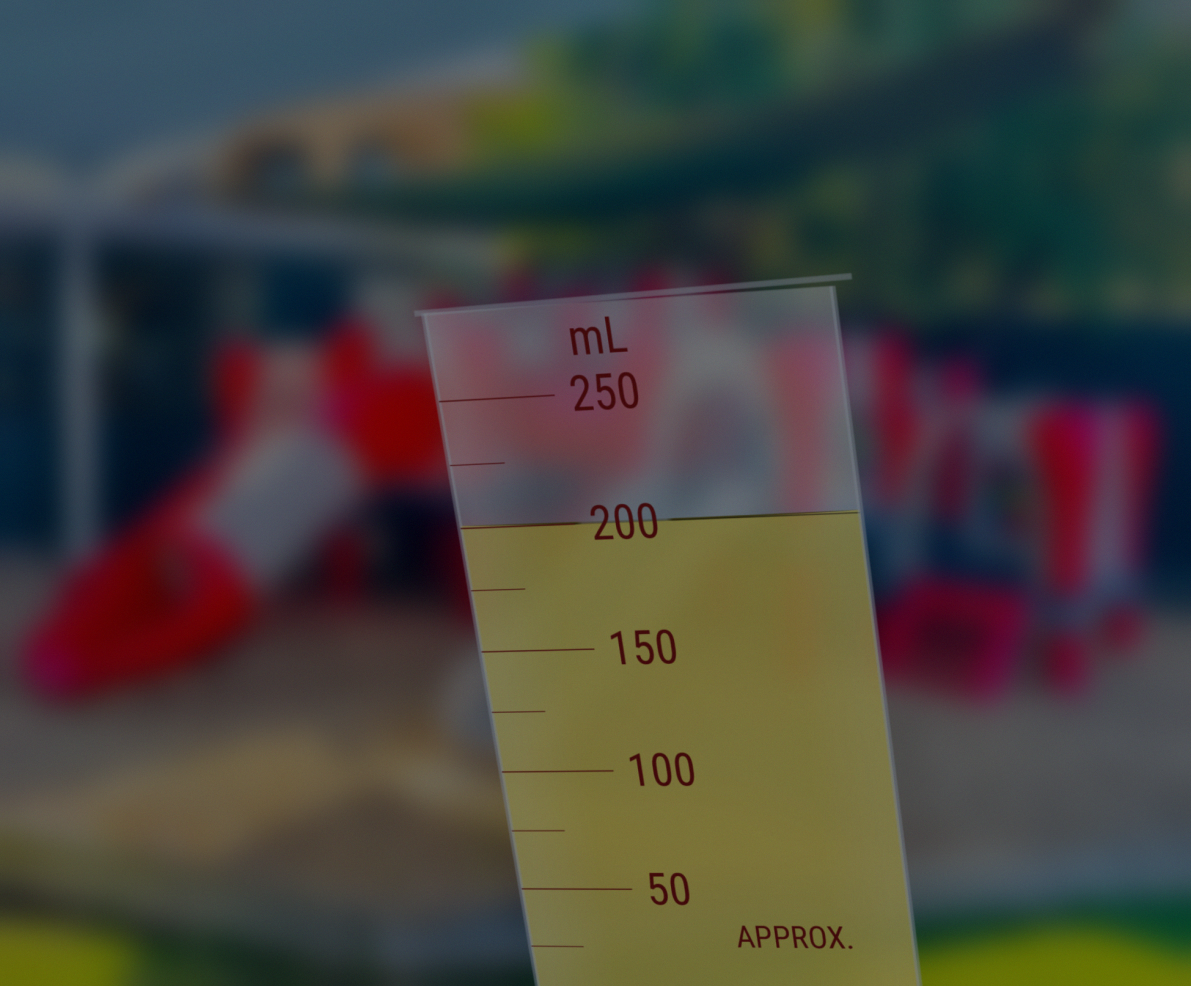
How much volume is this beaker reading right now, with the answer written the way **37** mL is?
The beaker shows **200** mL
